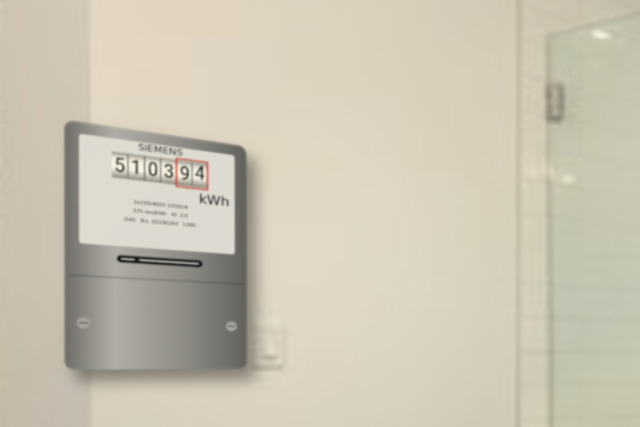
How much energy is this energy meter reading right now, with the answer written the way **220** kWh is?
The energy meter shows **5103.94** kWh
